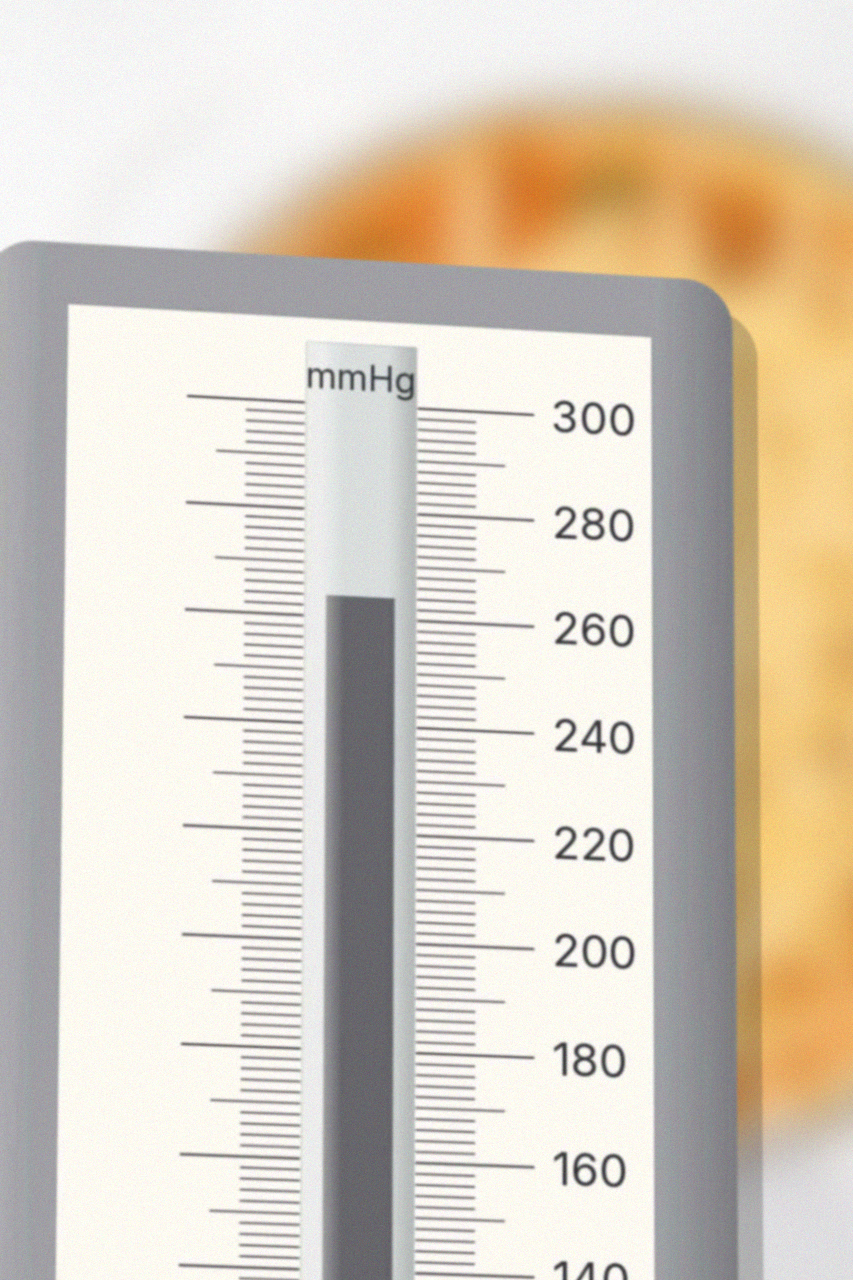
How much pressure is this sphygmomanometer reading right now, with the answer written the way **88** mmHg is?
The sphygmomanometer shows **264** mmHg
